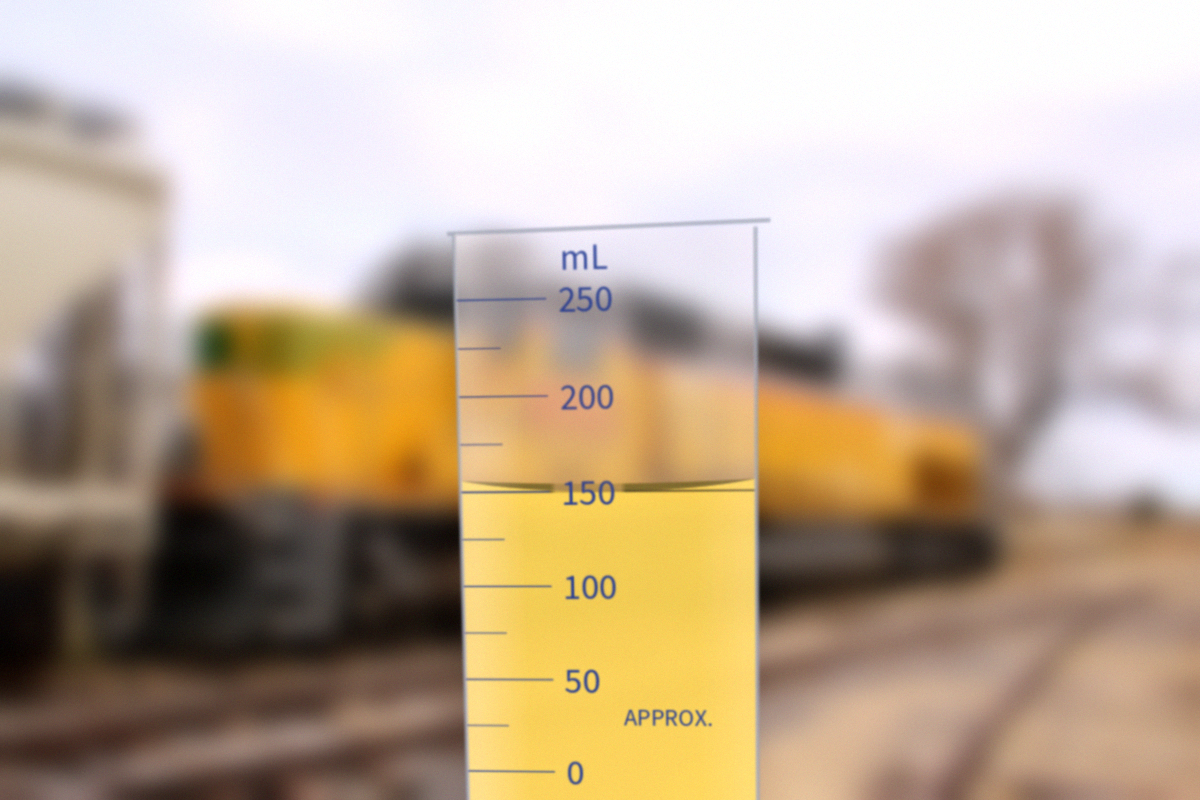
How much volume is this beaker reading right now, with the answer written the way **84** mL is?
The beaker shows **150** mL
